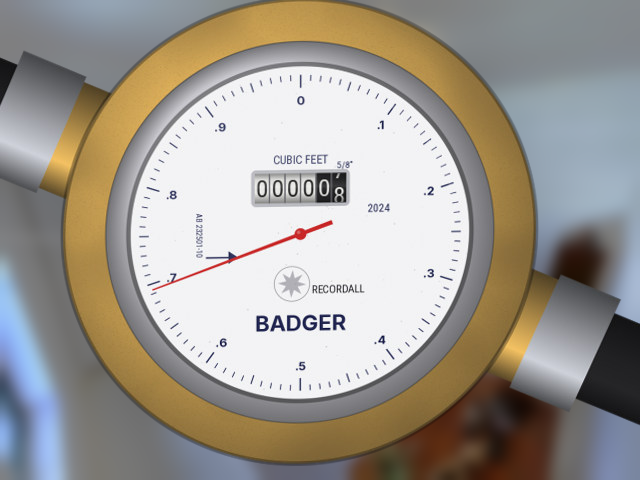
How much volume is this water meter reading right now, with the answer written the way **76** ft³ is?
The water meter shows **7.69** ft³
